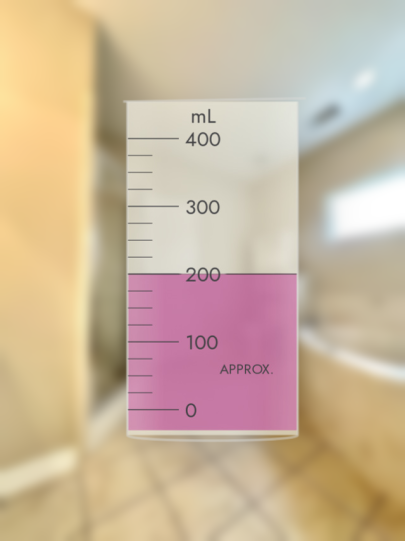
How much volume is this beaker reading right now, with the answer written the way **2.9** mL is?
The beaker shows **200** mL
